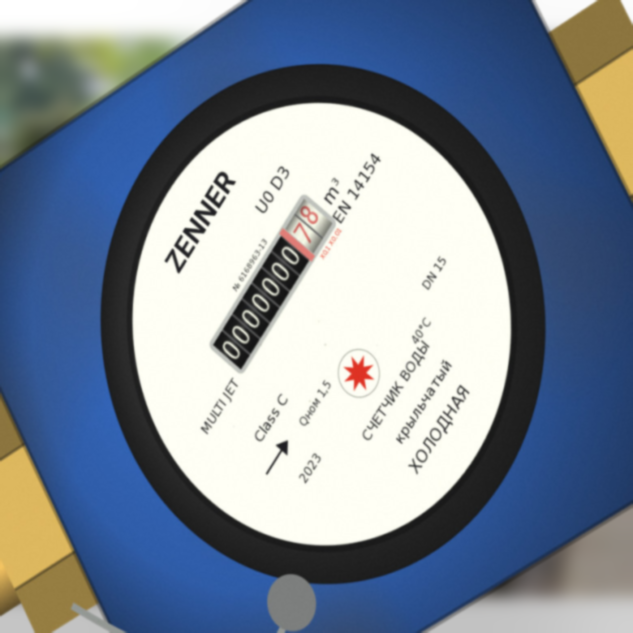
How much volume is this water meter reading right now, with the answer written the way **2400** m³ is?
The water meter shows **0.78** m³
